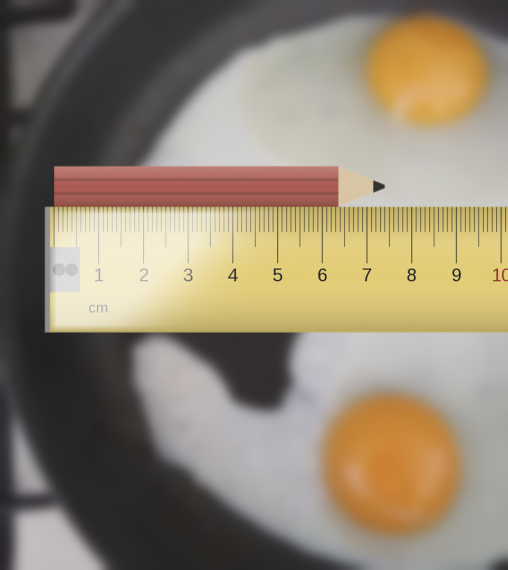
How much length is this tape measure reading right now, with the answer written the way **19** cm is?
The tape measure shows **7.4** cm
